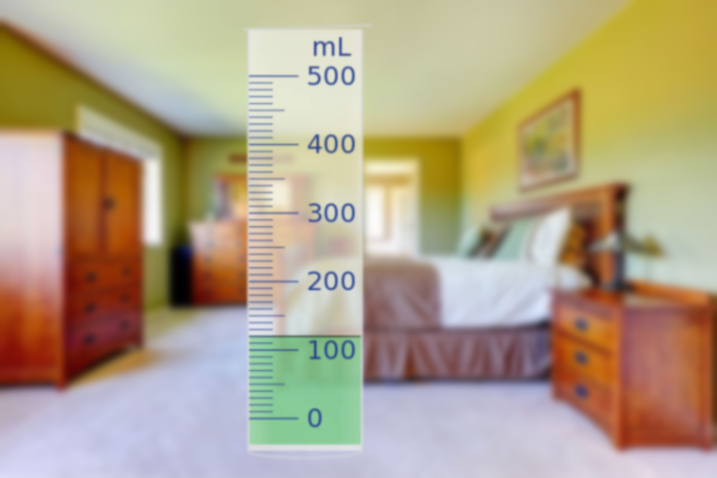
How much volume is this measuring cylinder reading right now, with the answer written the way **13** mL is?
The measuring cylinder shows **120** mL
